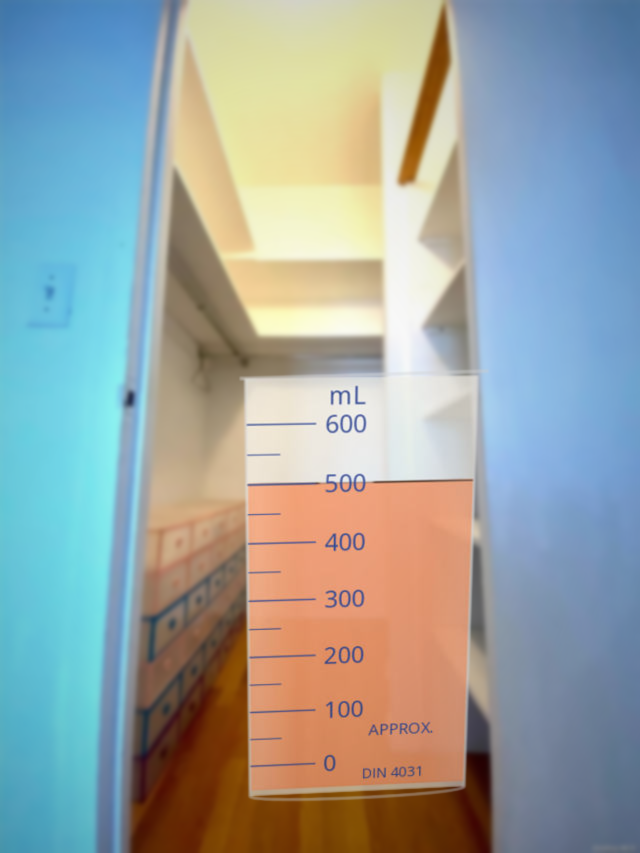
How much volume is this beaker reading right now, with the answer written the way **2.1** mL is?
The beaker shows **500** mL
